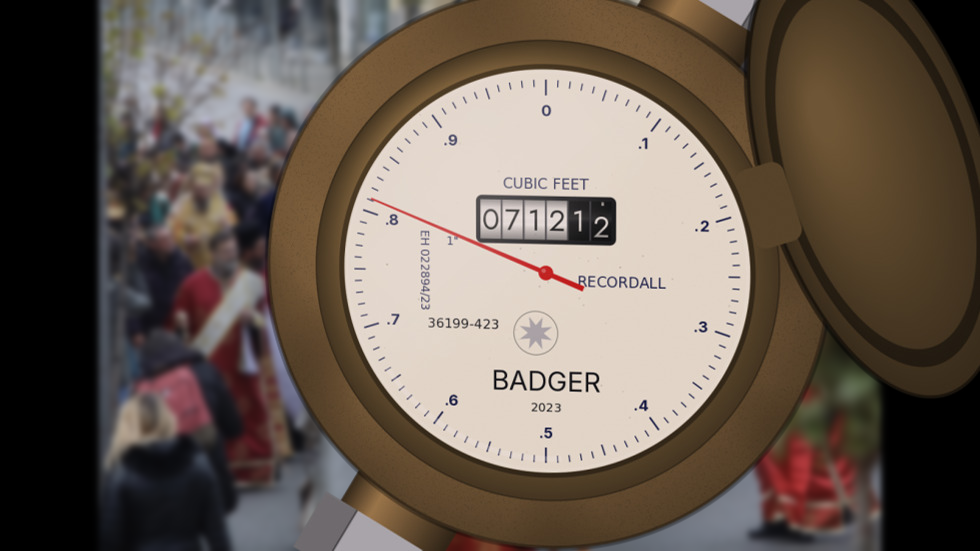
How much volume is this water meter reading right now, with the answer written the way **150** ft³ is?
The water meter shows **71211.81** ft³
